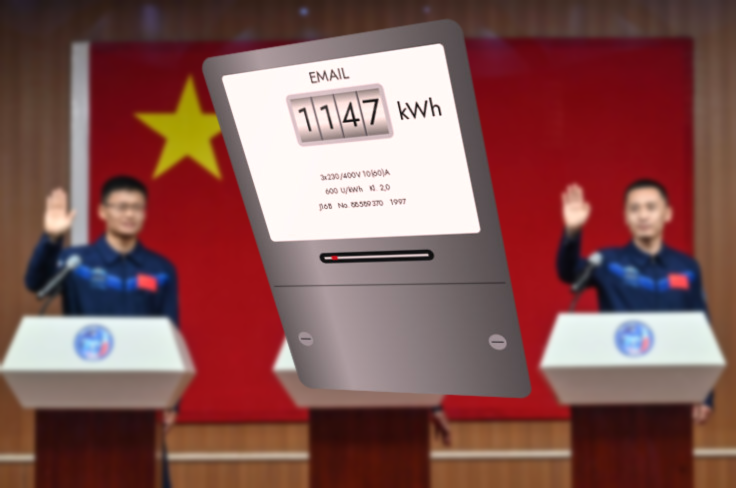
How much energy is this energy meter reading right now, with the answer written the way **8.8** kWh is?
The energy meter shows **1147** kWh
